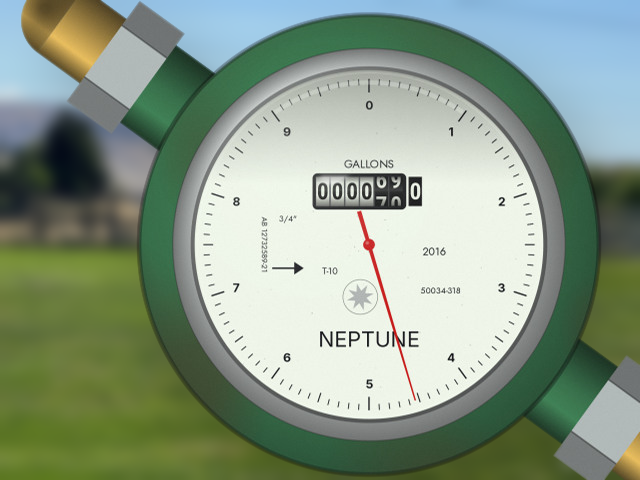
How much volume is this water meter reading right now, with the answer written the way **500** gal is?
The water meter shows **694.5** gal
